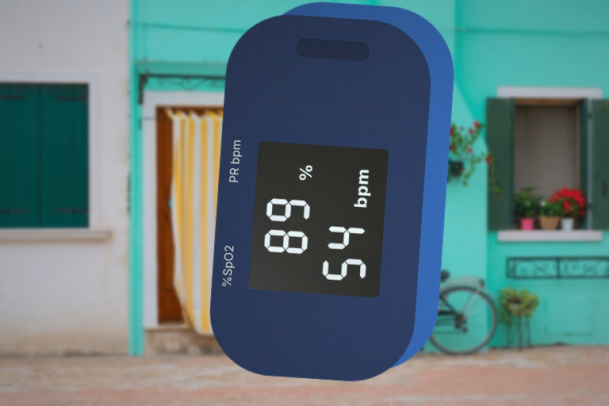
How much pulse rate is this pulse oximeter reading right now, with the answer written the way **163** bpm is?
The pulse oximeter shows **54** bpm
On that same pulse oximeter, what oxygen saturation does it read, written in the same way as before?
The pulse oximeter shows **89** %
